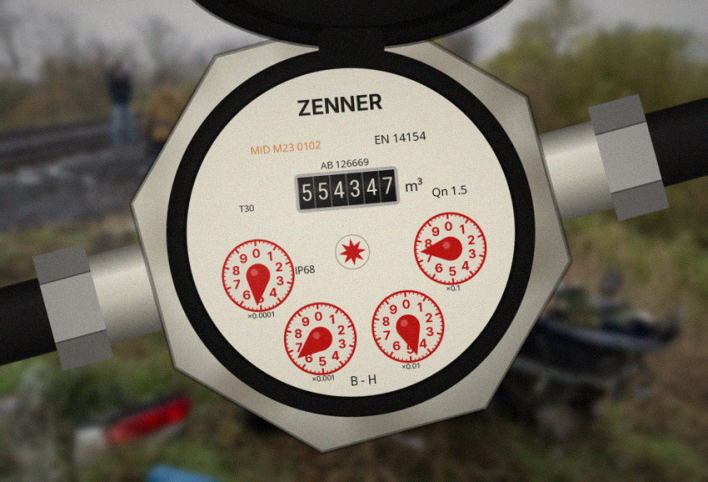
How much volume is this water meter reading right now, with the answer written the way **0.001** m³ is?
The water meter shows **554347.7465** m³
